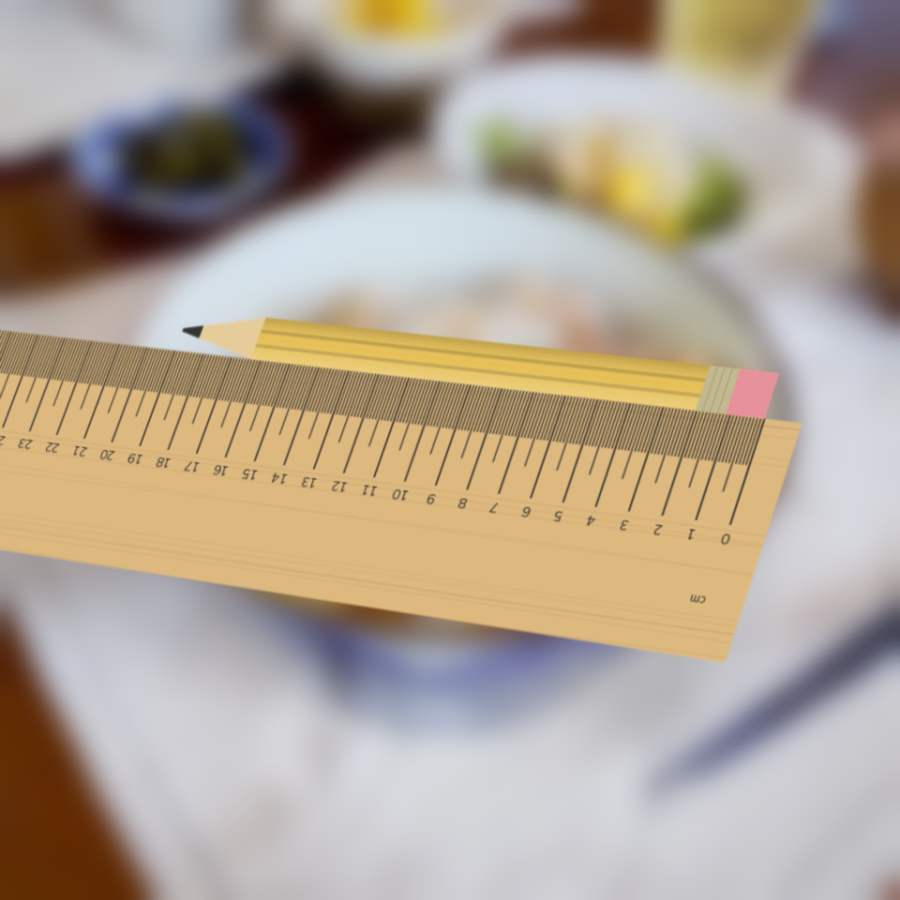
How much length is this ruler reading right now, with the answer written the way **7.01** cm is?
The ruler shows **19** cm
